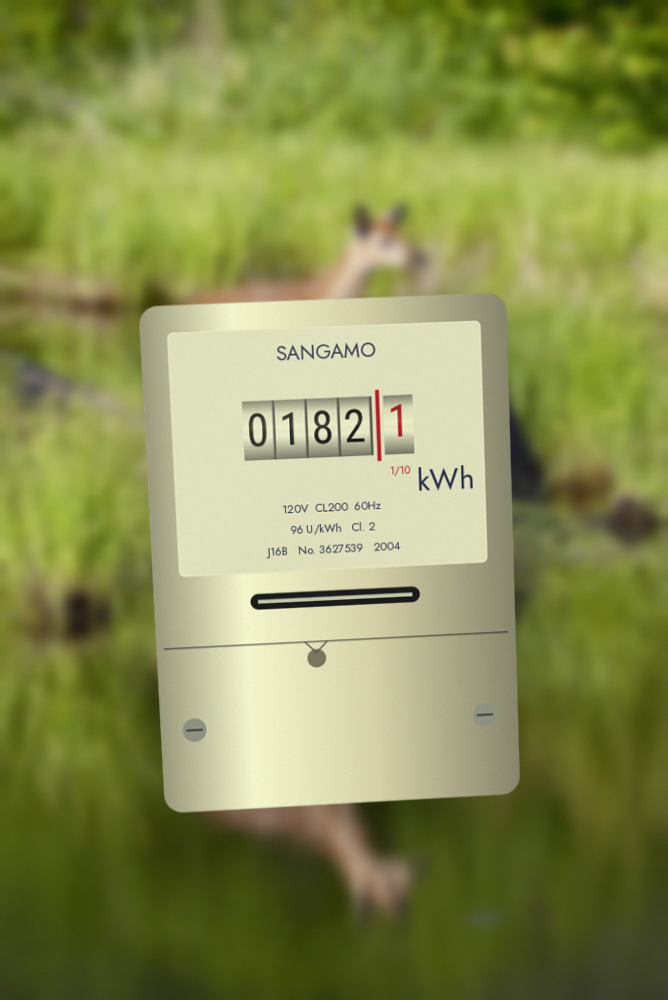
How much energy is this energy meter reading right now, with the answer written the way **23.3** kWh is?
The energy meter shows **182.1** kWh
